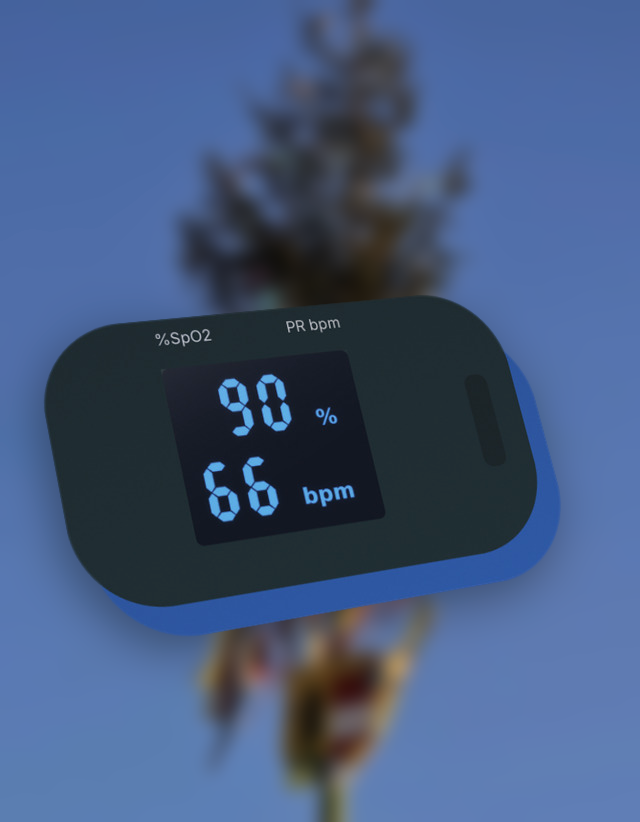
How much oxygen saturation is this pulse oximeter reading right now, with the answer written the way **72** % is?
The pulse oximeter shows **90** %
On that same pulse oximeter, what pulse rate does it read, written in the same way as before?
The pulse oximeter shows **66** bpm
